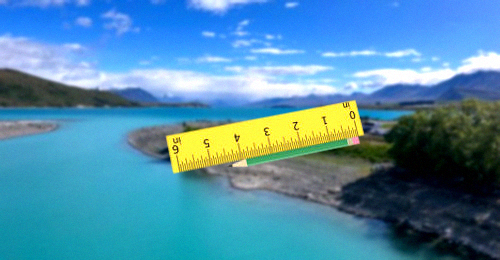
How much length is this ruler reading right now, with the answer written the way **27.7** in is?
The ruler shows **4.5** in
